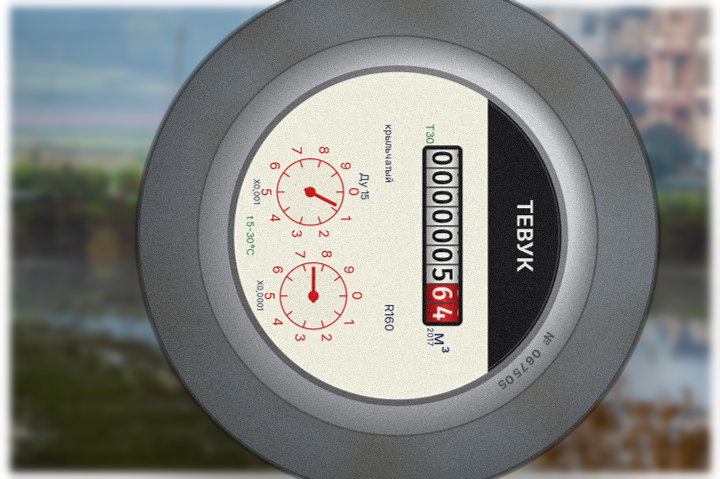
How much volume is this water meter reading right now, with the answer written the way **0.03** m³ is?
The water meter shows **5.6407** m³
